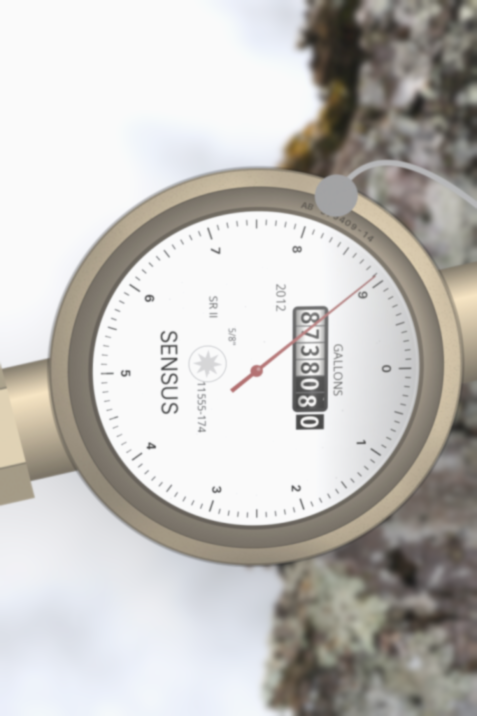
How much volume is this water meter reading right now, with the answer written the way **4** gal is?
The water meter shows **8738078.9** gal
